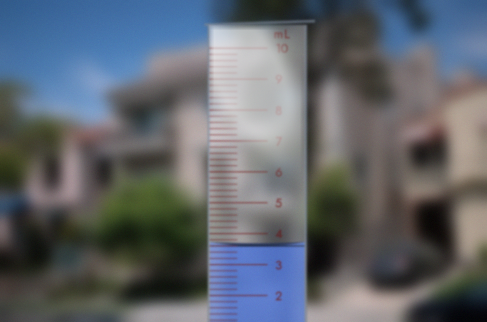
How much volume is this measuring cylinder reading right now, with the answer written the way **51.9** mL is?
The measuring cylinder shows **3.6** mL
